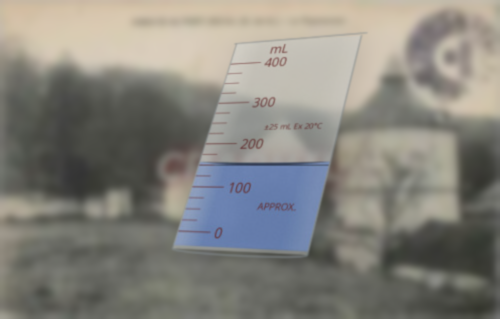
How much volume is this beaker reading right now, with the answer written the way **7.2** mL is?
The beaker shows **150** mL
